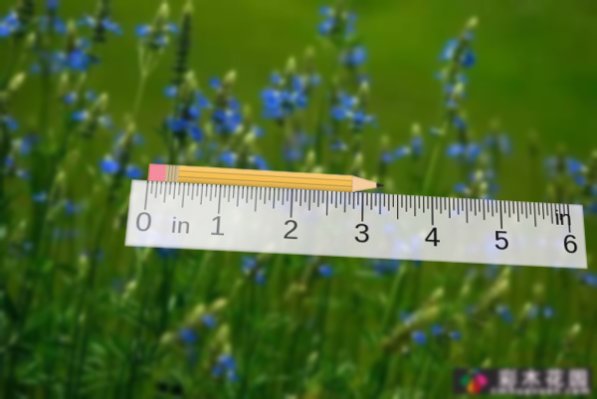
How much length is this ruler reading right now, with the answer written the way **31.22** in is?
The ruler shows **3.3125** in
